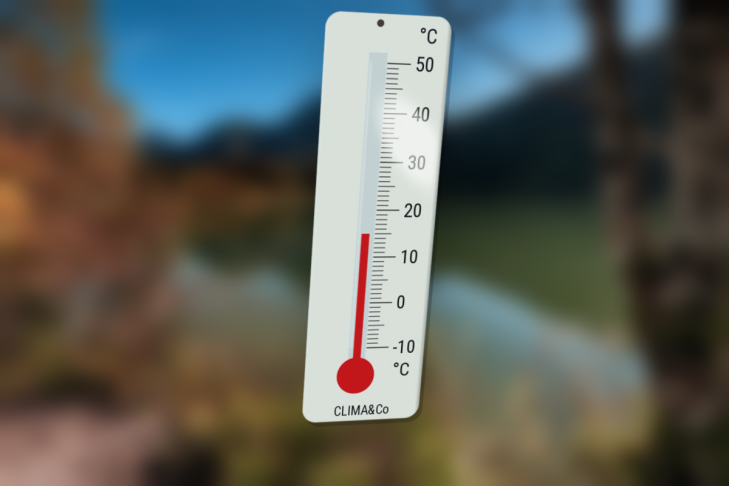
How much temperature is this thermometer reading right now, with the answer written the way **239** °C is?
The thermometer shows **15** °C
